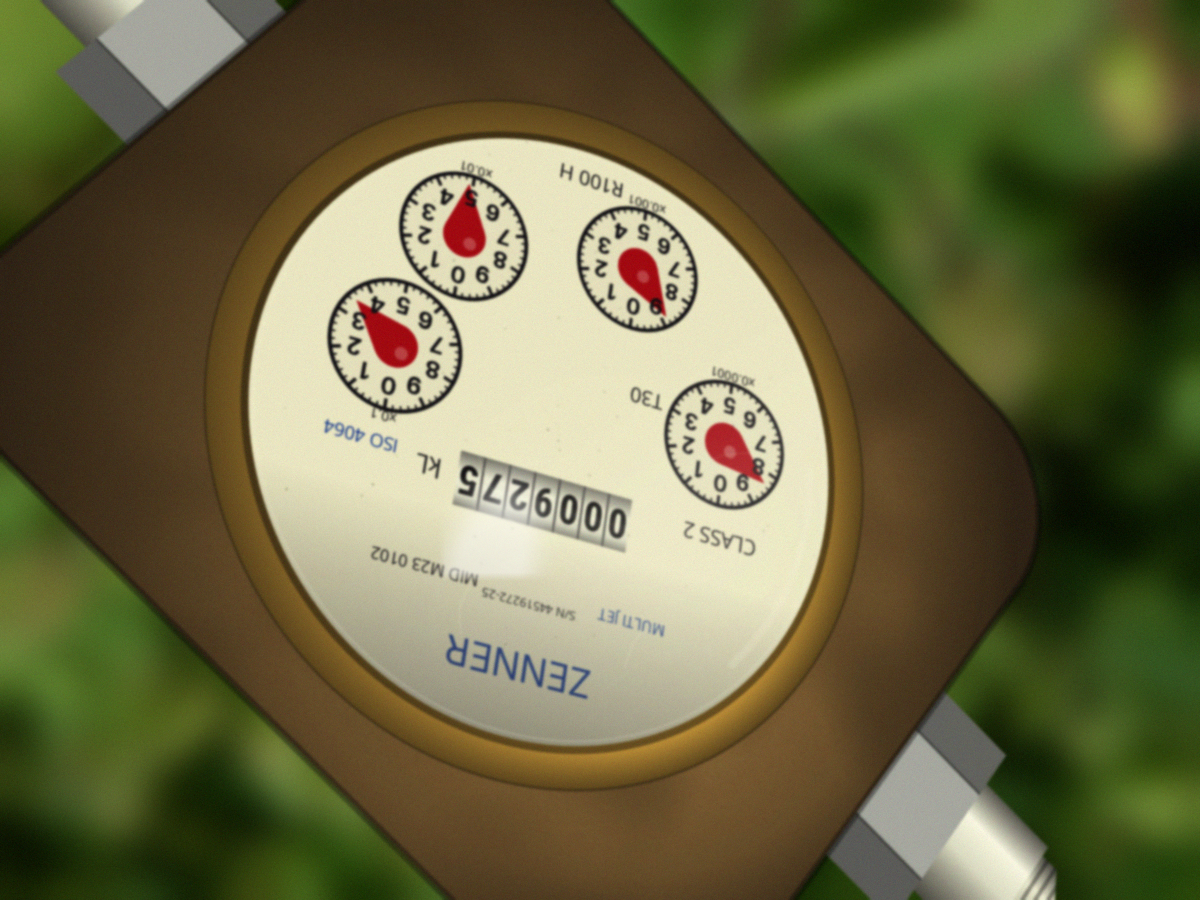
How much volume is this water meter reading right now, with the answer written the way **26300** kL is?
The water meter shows **9275.3488** kL
